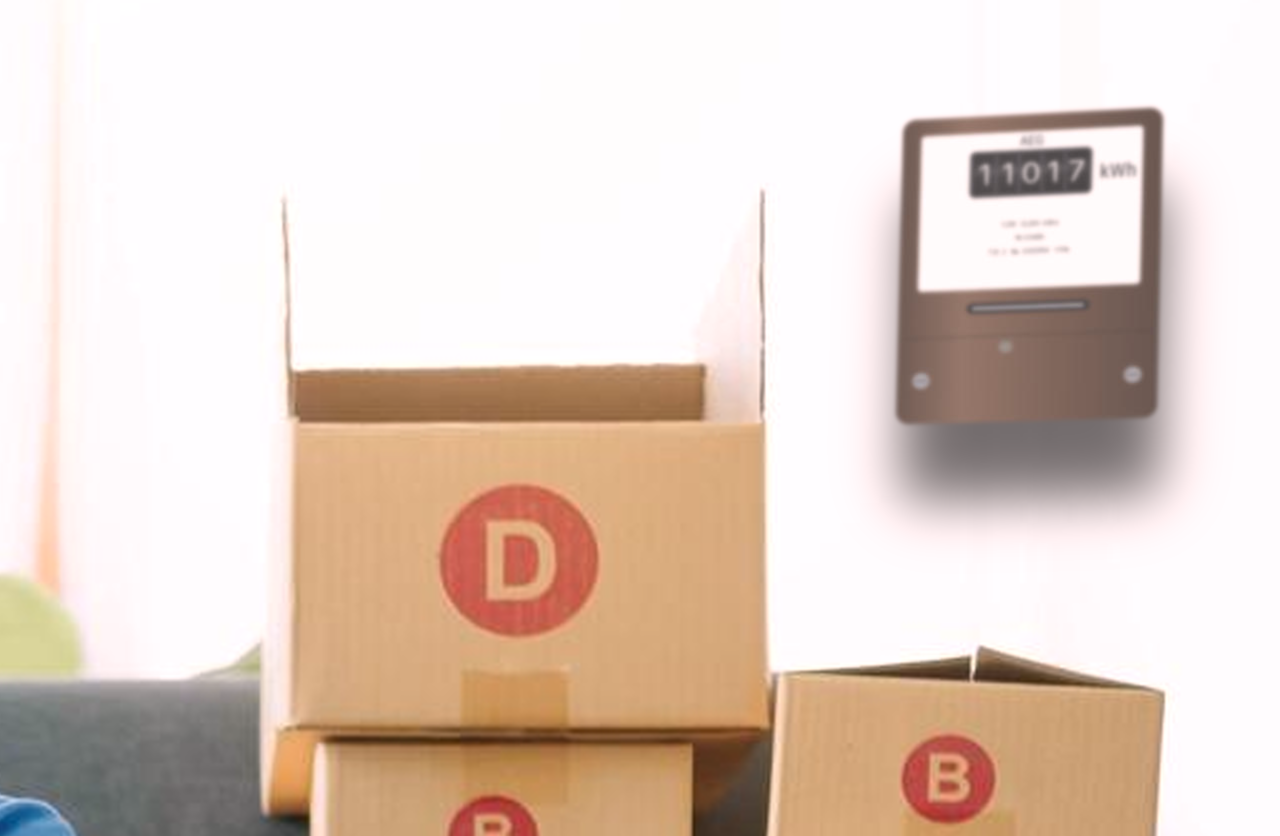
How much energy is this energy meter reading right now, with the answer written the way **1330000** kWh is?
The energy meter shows **11017** kWh
